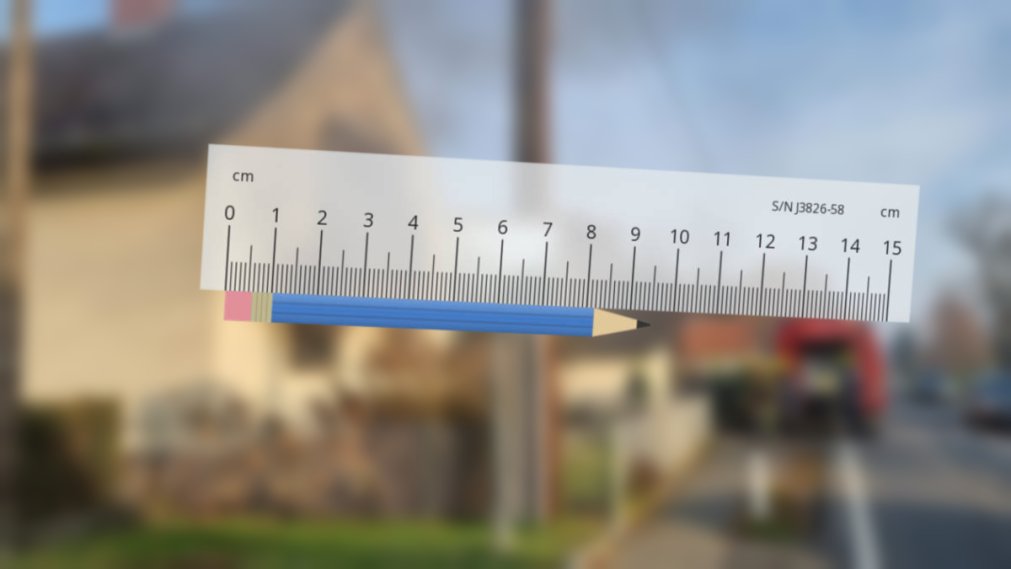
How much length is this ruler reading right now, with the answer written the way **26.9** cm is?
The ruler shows **9.5** cm
